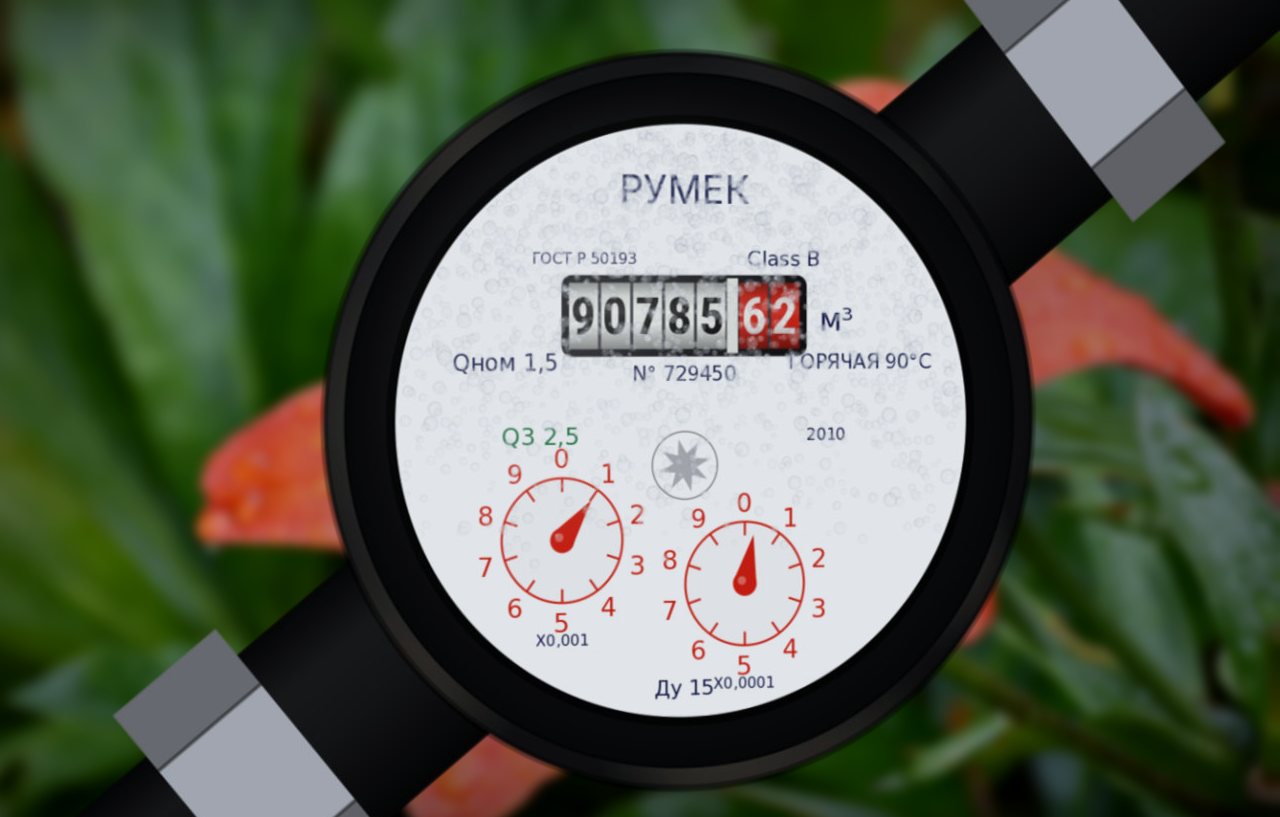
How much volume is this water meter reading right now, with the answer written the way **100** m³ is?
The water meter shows **90785.6210** m³
